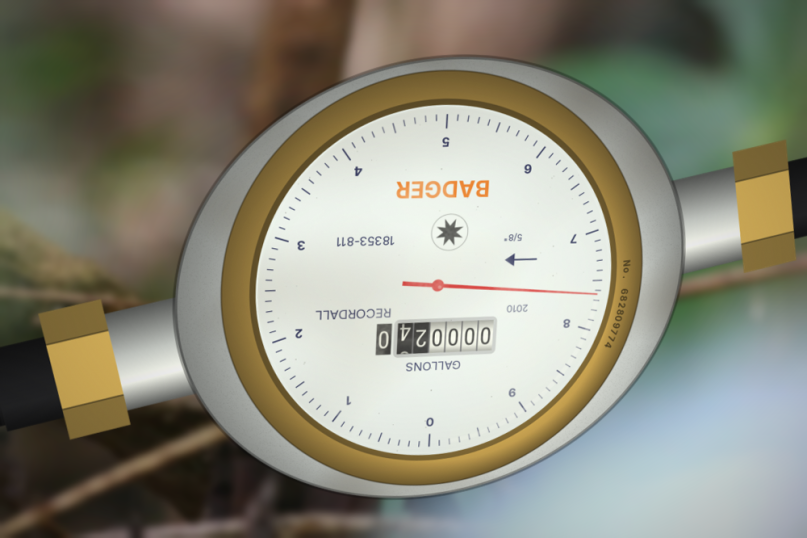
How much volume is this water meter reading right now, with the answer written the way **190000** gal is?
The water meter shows **237.6** gal
